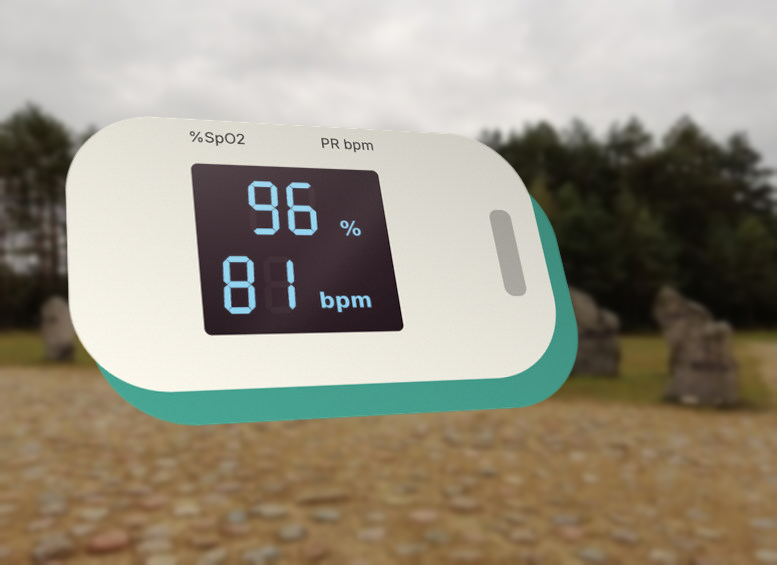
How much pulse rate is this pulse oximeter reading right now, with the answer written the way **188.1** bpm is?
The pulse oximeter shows **81** bpm
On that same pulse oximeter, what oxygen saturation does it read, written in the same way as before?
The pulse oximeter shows **96** %
